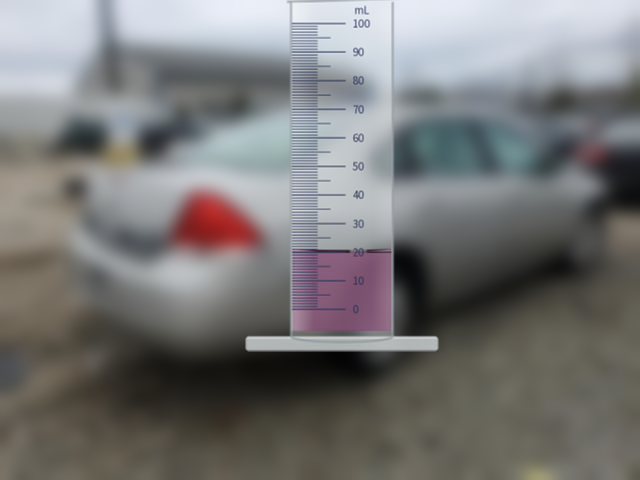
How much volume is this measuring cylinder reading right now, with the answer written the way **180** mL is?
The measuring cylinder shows **20** mL
